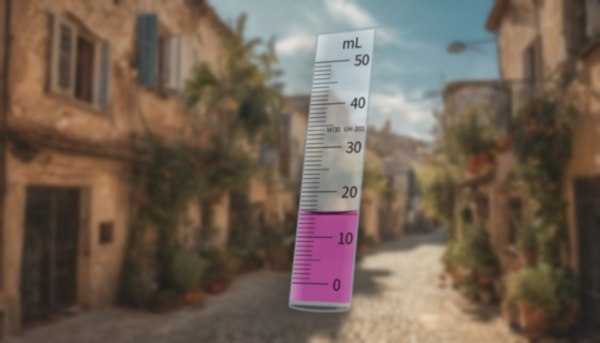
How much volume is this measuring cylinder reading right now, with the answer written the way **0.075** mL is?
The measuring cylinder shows **15** mL
